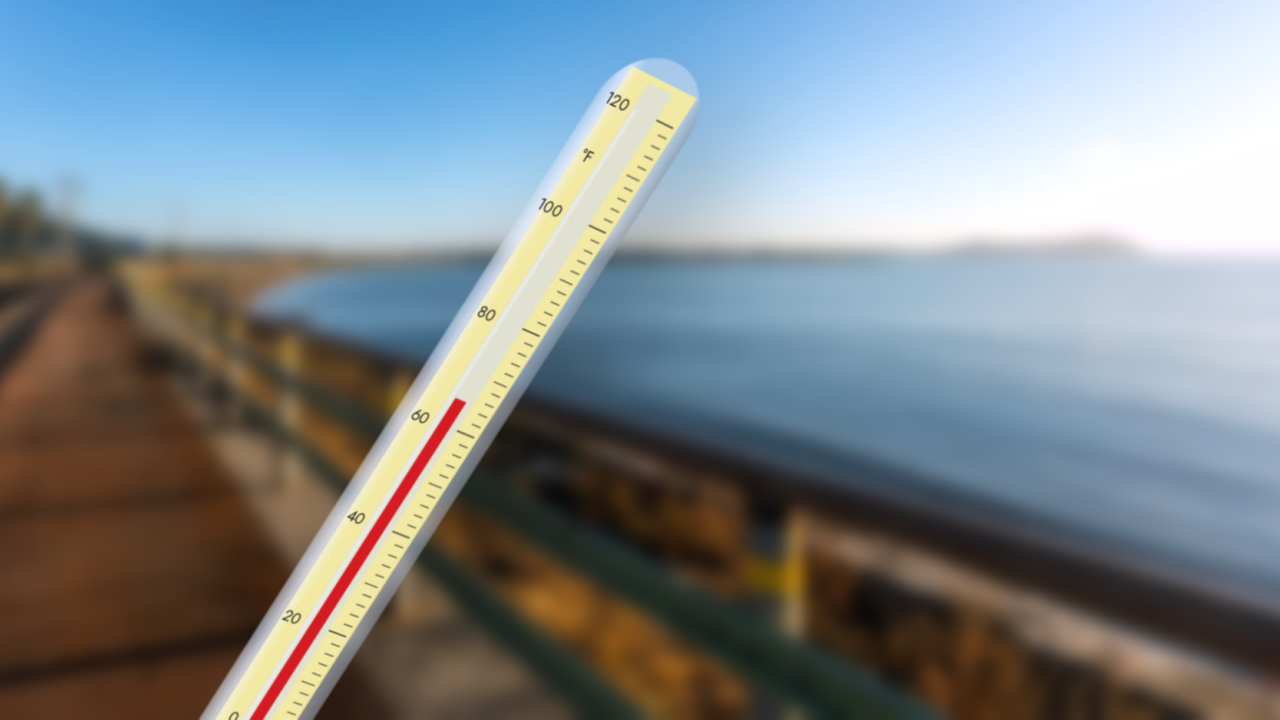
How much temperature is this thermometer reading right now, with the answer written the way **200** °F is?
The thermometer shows **65** °F
